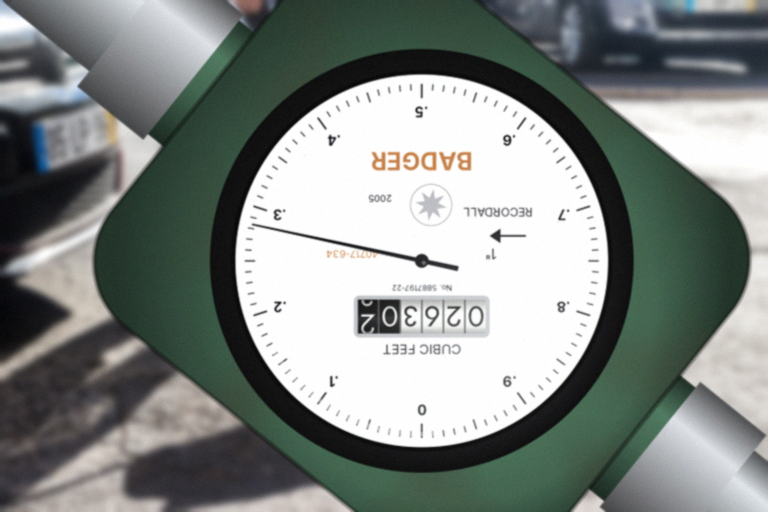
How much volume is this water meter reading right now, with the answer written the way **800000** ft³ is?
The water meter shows **26302.28** ft³
